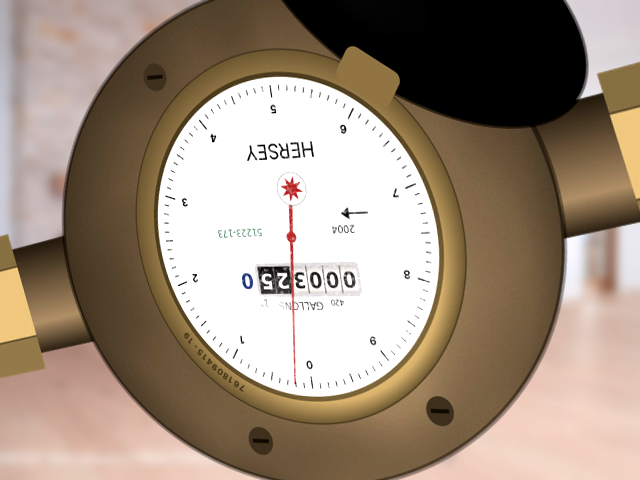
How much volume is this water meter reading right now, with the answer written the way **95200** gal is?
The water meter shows **3250.2** gal
